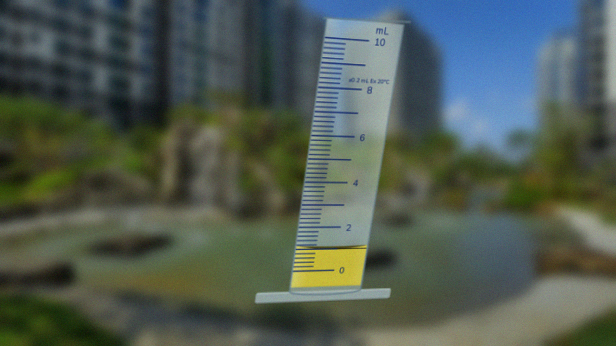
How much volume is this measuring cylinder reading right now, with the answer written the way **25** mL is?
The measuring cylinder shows **1** mL
